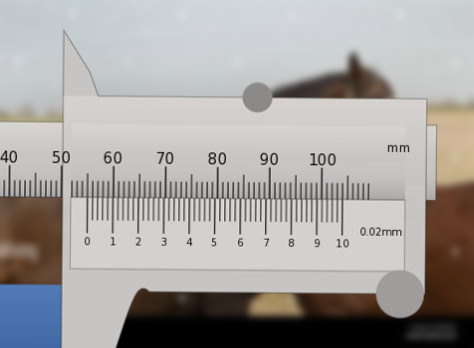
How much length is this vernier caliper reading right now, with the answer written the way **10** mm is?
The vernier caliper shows **55.0** mm
